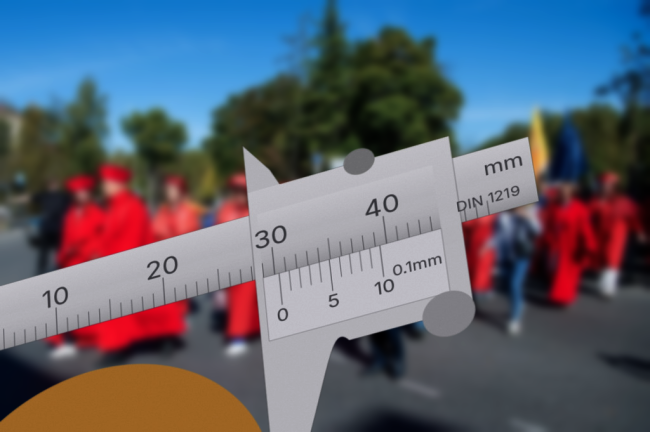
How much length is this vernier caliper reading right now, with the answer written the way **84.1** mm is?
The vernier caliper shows **30.4** mm
